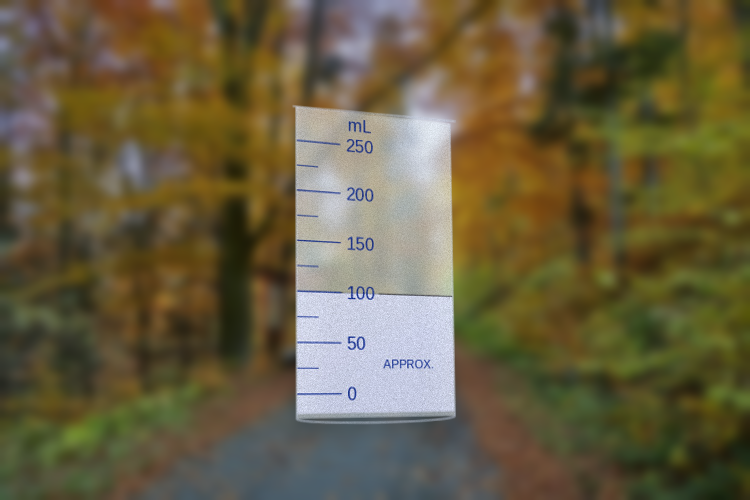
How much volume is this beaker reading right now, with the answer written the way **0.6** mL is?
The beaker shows **100** mL
